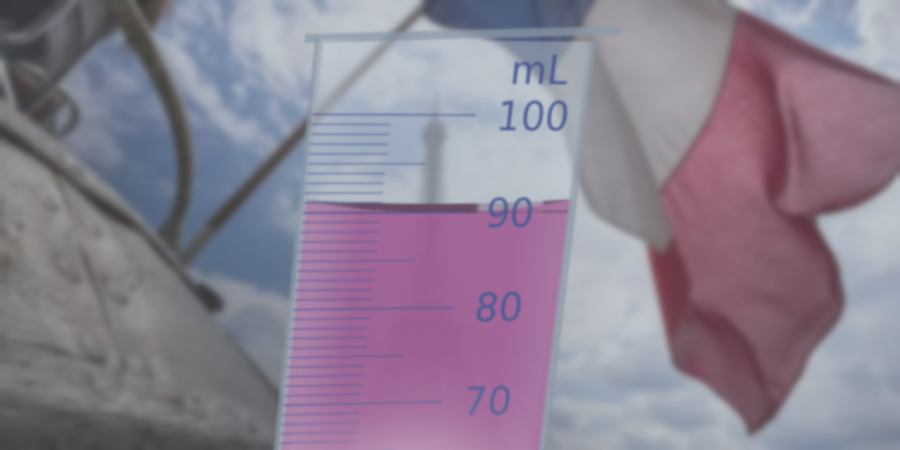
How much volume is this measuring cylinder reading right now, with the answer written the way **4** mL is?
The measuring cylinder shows **90** mL
